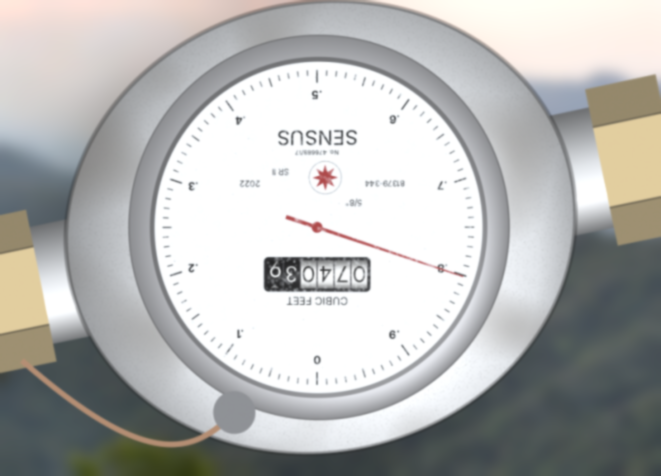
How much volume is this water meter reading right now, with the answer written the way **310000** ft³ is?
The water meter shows **74038.80** ft³
